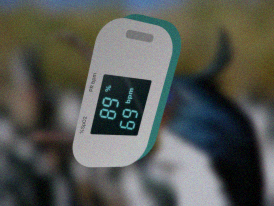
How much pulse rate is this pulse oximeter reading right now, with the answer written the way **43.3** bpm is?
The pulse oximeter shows **69** bpm
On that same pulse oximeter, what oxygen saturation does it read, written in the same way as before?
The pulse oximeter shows **89** %
